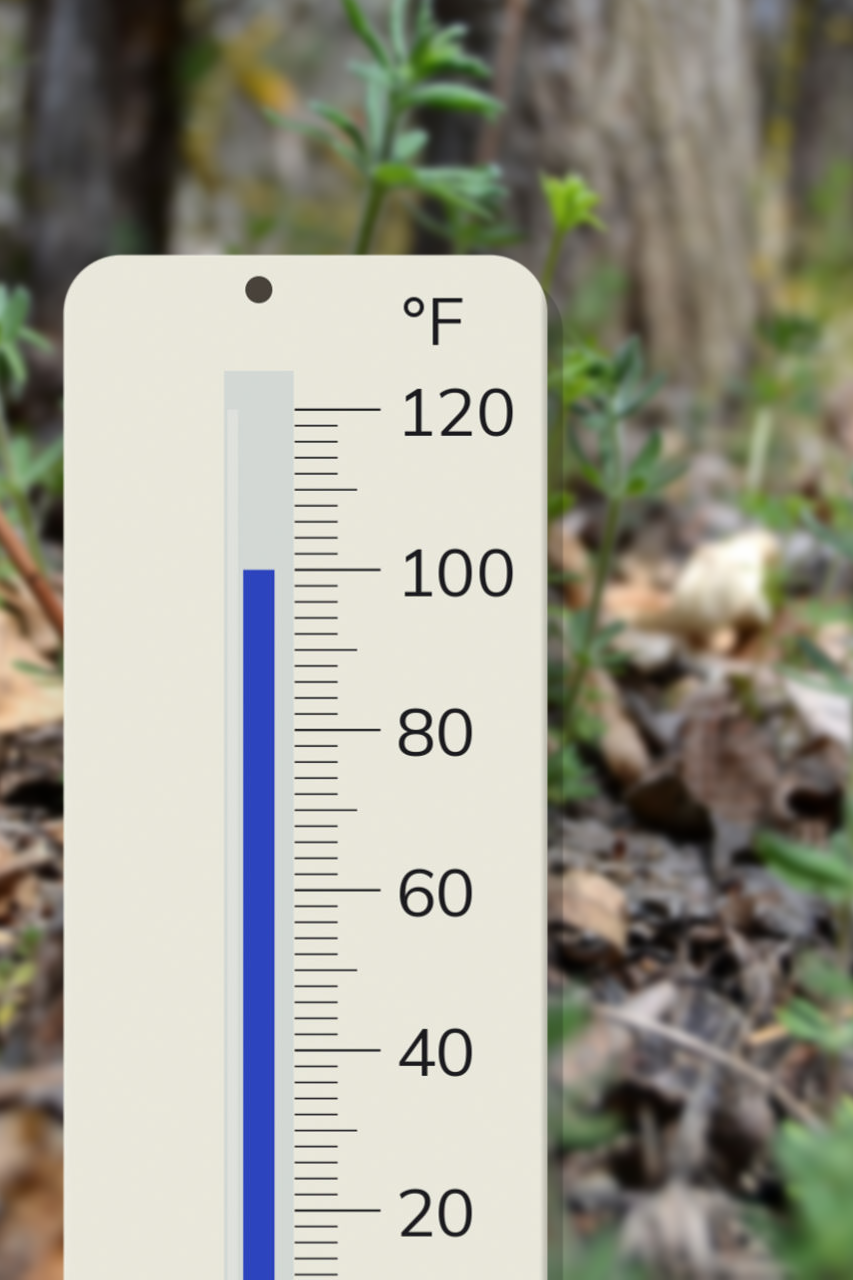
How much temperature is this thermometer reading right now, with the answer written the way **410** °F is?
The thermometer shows **100** °F
